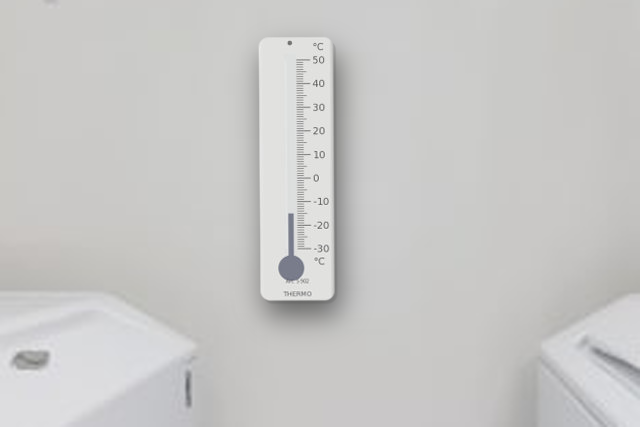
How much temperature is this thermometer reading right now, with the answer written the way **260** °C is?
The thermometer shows **-15** °C
